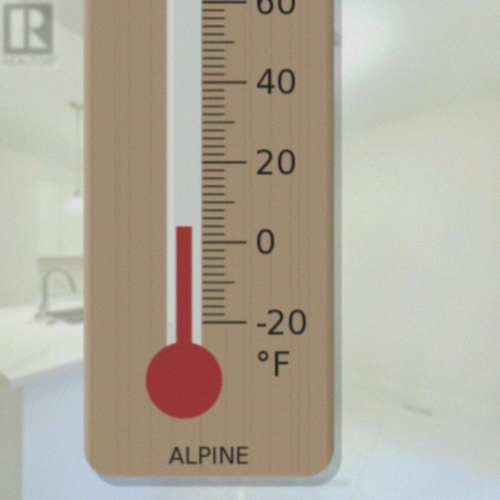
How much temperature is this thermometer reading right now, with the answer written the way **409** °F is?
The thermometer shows **4** °F
